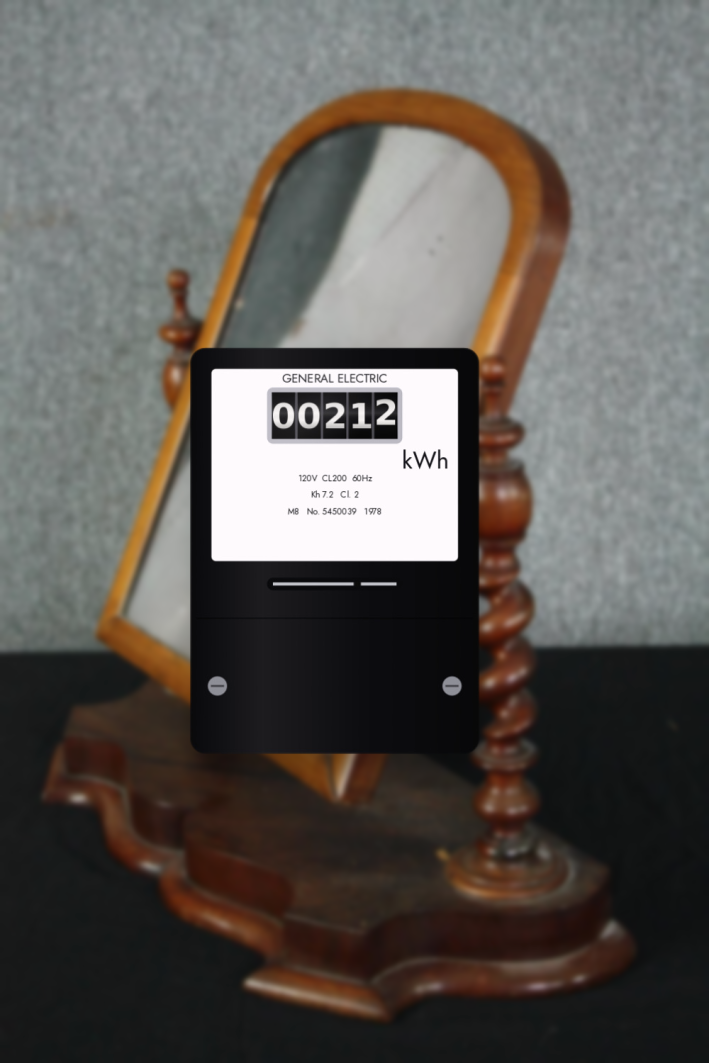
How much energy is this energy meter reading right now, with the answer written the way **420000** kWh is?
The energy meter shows **212** kWh
